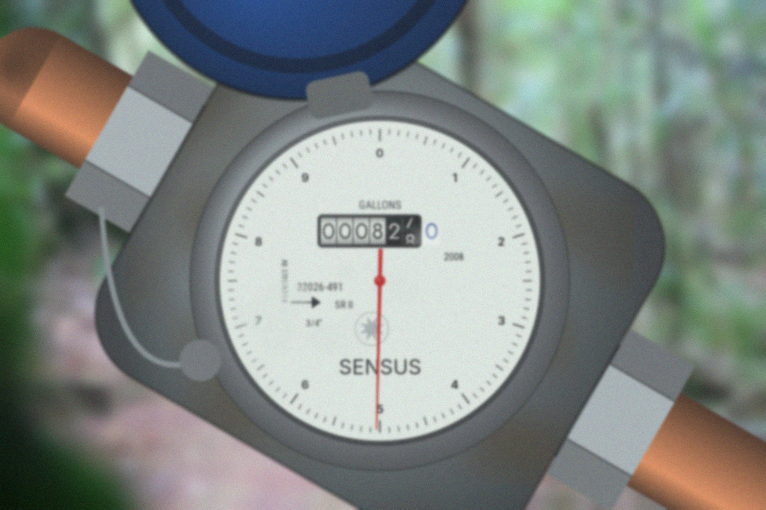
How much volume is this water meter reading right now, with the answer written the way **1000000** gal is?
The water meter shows **8275.0** gal
